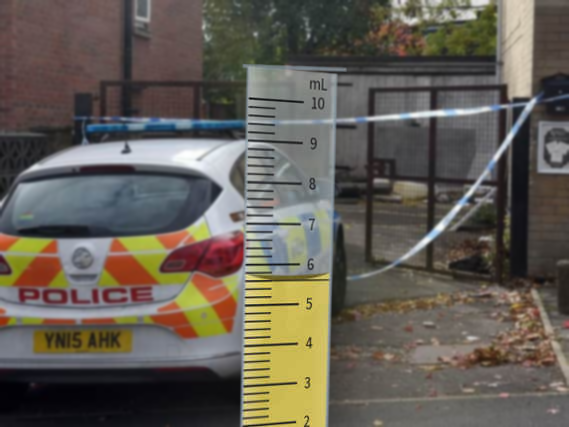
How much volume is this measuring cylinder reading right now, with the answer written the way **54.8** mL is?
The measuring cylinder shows **5.6** mL
